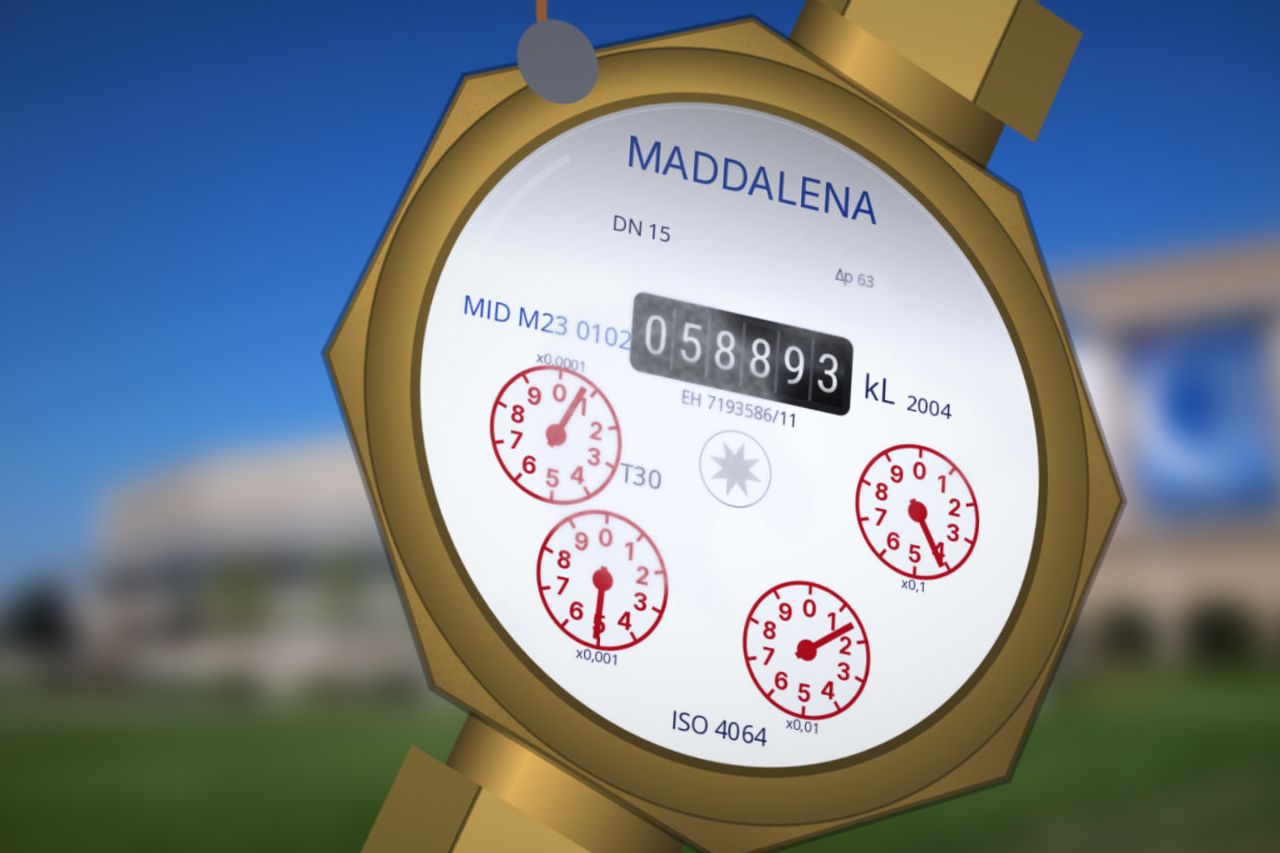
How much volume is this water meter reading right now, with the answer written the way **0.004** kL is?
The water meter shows **58893.4150** kL
